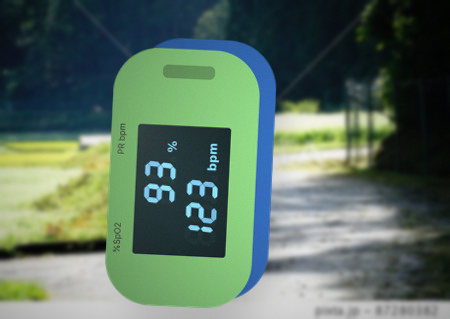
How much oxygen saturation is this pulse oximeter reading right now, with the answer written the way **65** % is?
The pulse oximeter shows **93** %
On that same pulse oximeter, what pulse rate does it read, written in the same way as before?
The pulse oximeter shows **123** bpm
